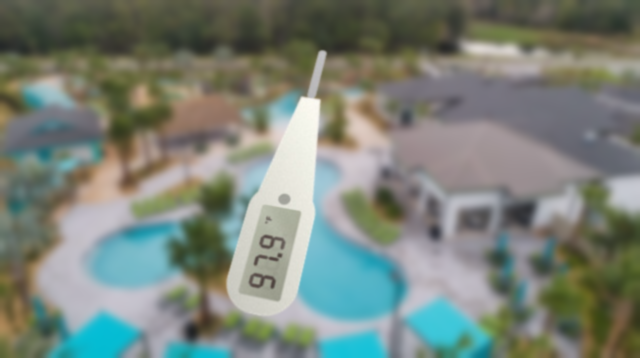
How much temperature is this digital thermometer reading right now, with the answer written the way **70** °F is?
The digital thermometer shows **97.9** °F
